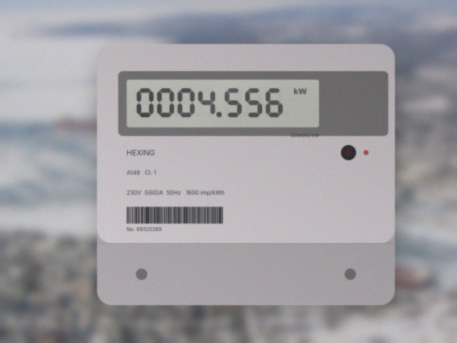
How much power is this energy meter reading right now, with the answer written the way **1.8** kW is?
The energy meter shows **4.556** kW
